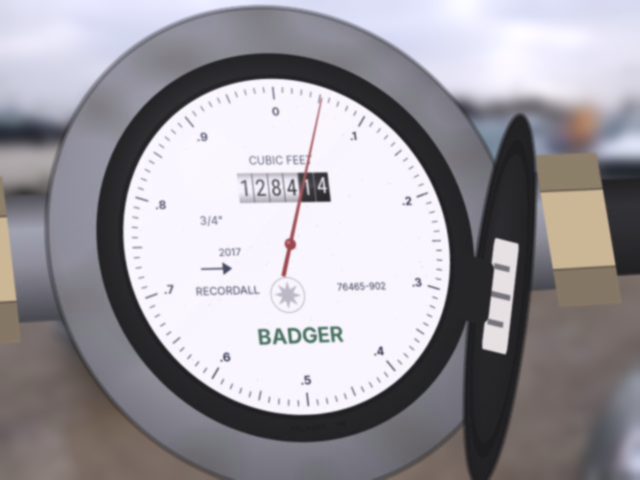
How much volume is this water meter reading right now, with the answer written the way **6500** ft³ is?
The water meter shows **128414.05** ft³
